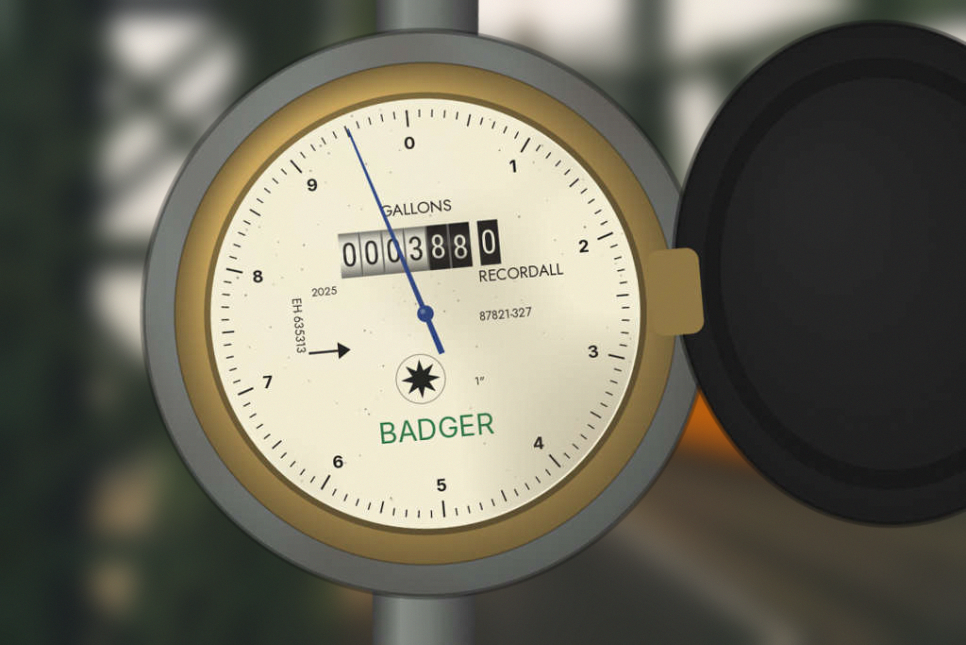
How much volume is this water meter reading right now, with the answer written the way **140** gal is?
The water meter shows **3879.5** gal
